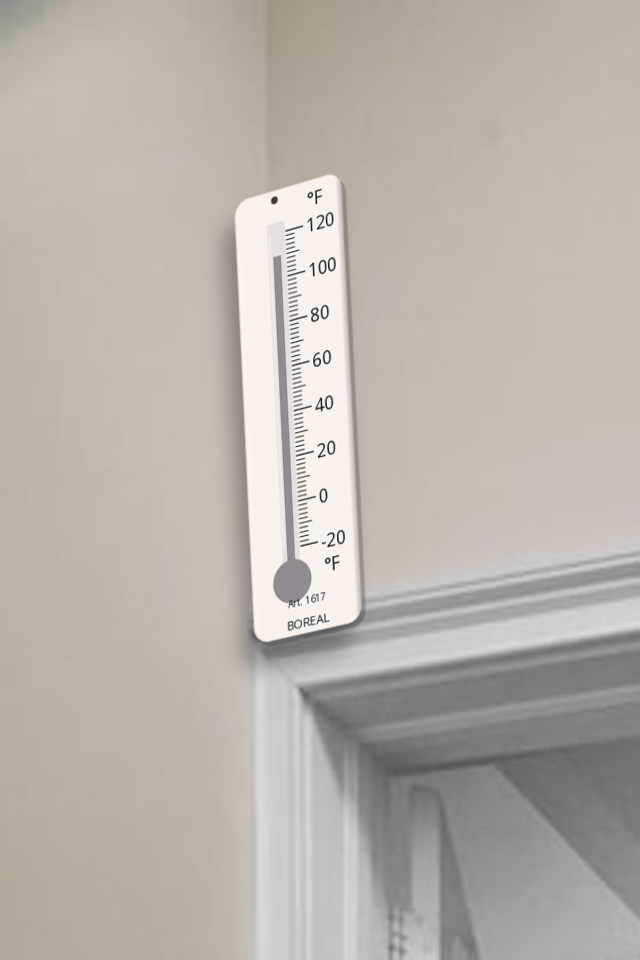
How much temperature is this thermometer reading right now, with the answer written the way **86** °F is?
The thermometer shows **110** °F
